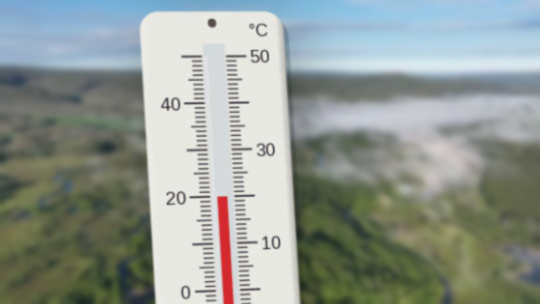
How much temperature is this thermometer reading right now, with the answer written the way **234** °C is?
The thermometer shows **20** °C
